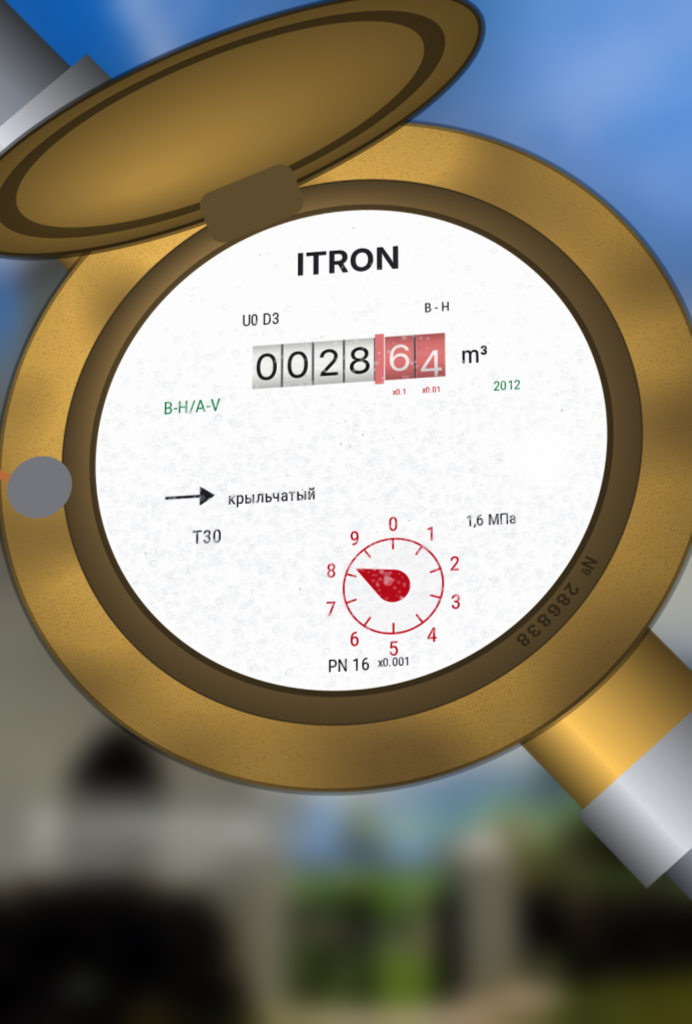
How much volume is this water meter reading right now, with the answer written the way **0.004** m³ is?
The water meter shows **28.638** m³
